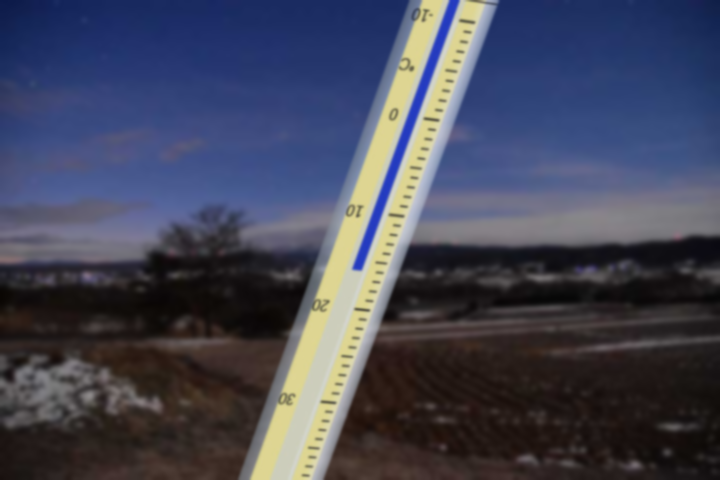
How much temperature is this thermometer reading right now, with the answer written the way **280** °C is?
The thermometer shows **16** °C
